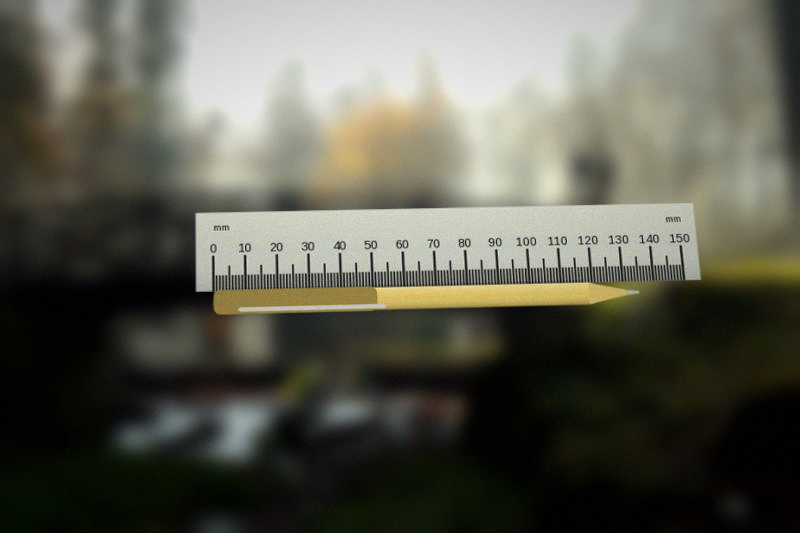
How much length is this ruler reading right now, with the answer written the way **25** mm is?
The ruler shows **135** mm
